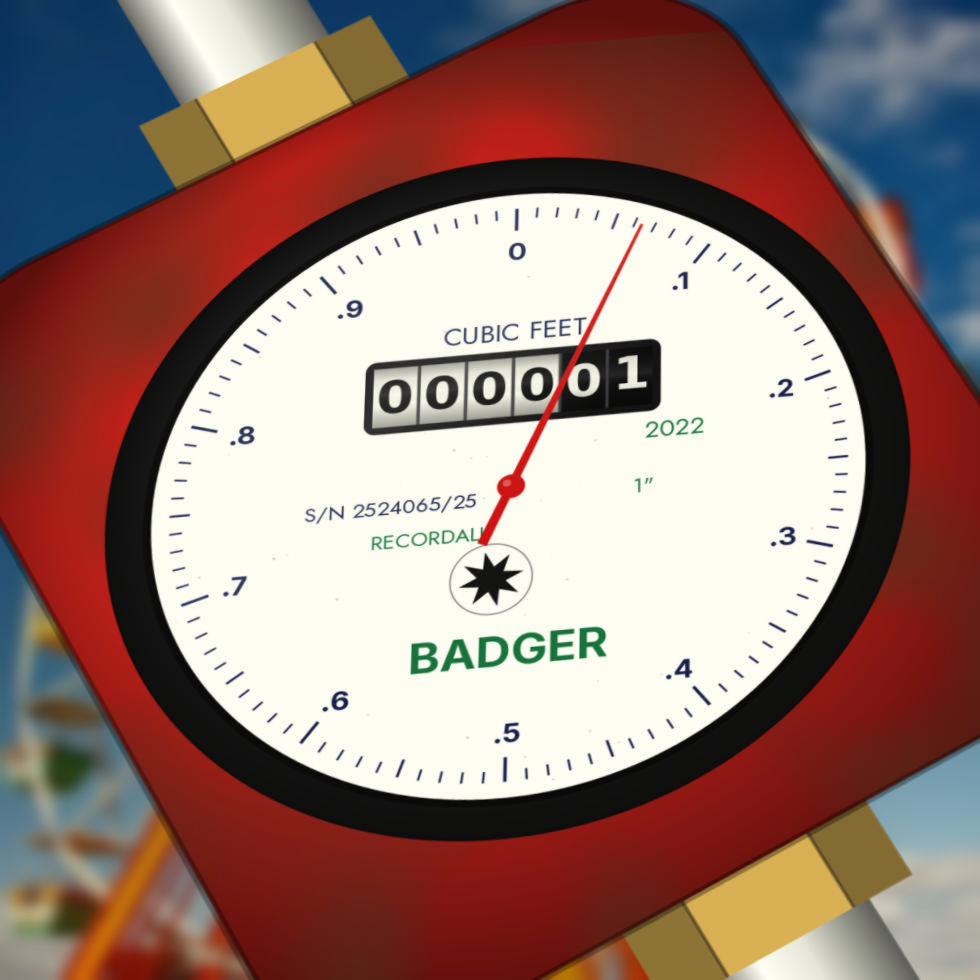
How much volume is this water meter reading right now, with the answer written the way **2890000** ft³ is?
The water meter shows **1.06** ft³
